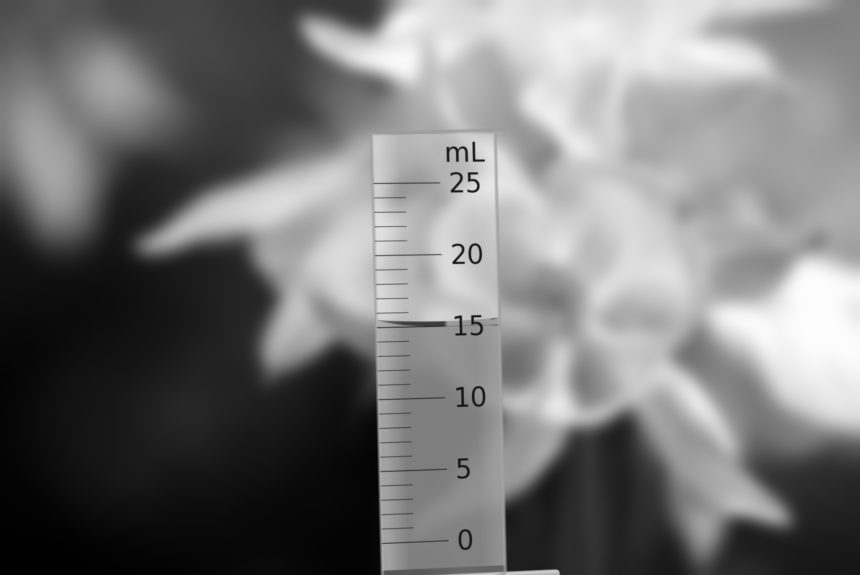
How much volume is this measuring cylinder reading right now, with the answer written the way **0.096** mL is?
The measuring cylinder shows **15** mL
